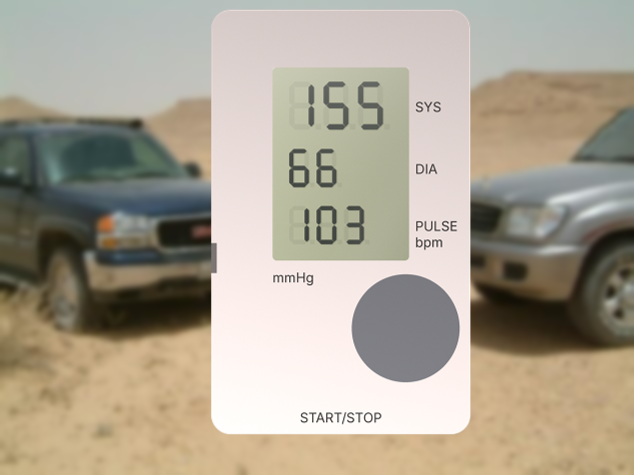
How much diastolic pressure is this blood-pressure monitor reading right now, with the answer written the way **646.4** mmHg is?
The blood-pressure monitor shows **66** mmHg
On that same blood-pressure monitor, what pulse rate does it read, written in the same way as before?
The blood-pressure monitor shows **103** bpm
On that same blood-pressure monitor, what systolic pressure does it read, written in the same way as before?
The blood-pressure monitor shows **155** mmHg
